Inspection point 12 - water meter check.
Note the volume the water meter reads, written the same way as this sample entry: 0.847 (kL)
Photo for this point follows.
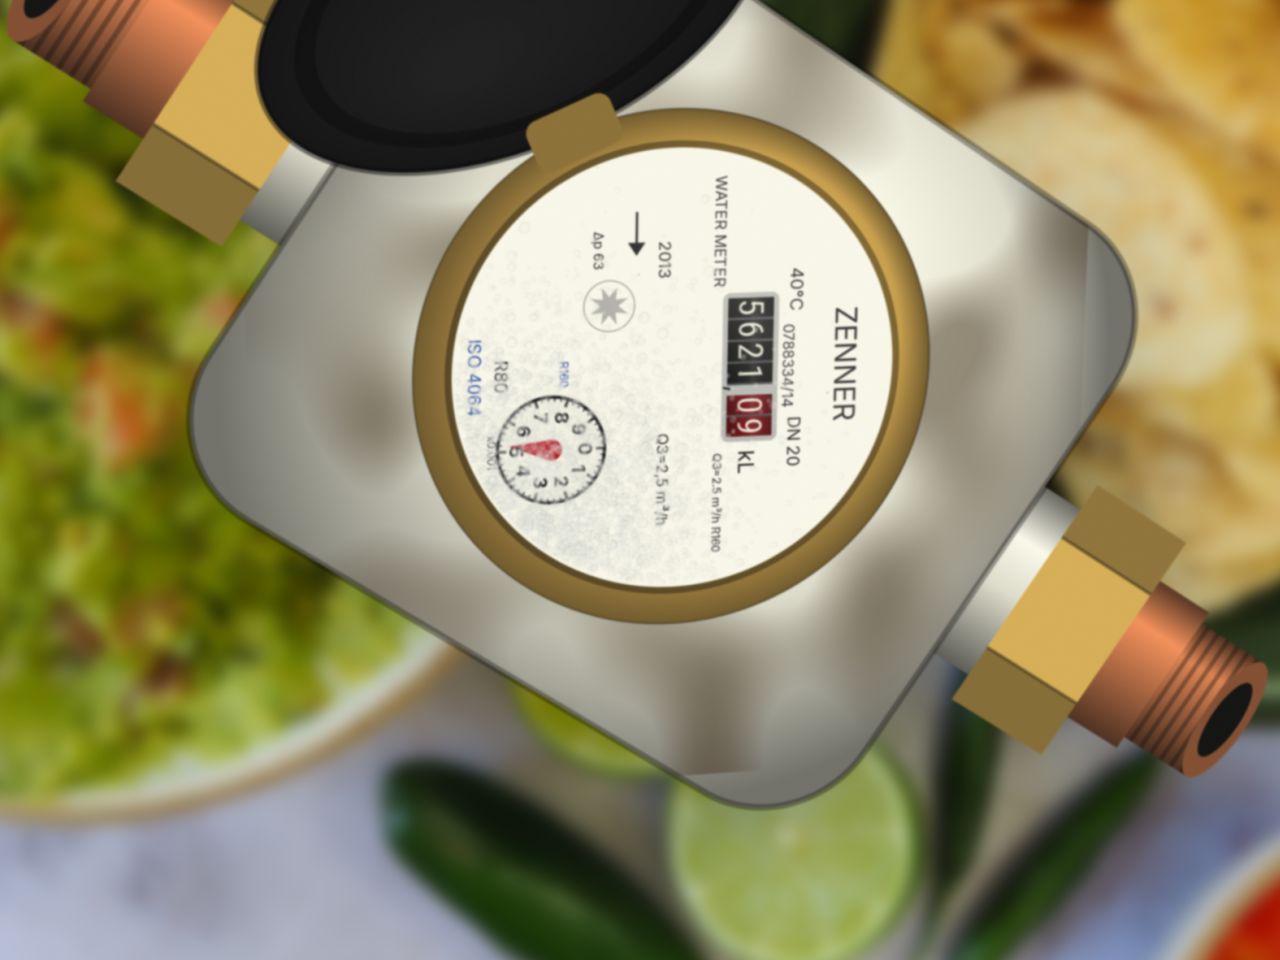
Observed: 5621.095 (kL)
